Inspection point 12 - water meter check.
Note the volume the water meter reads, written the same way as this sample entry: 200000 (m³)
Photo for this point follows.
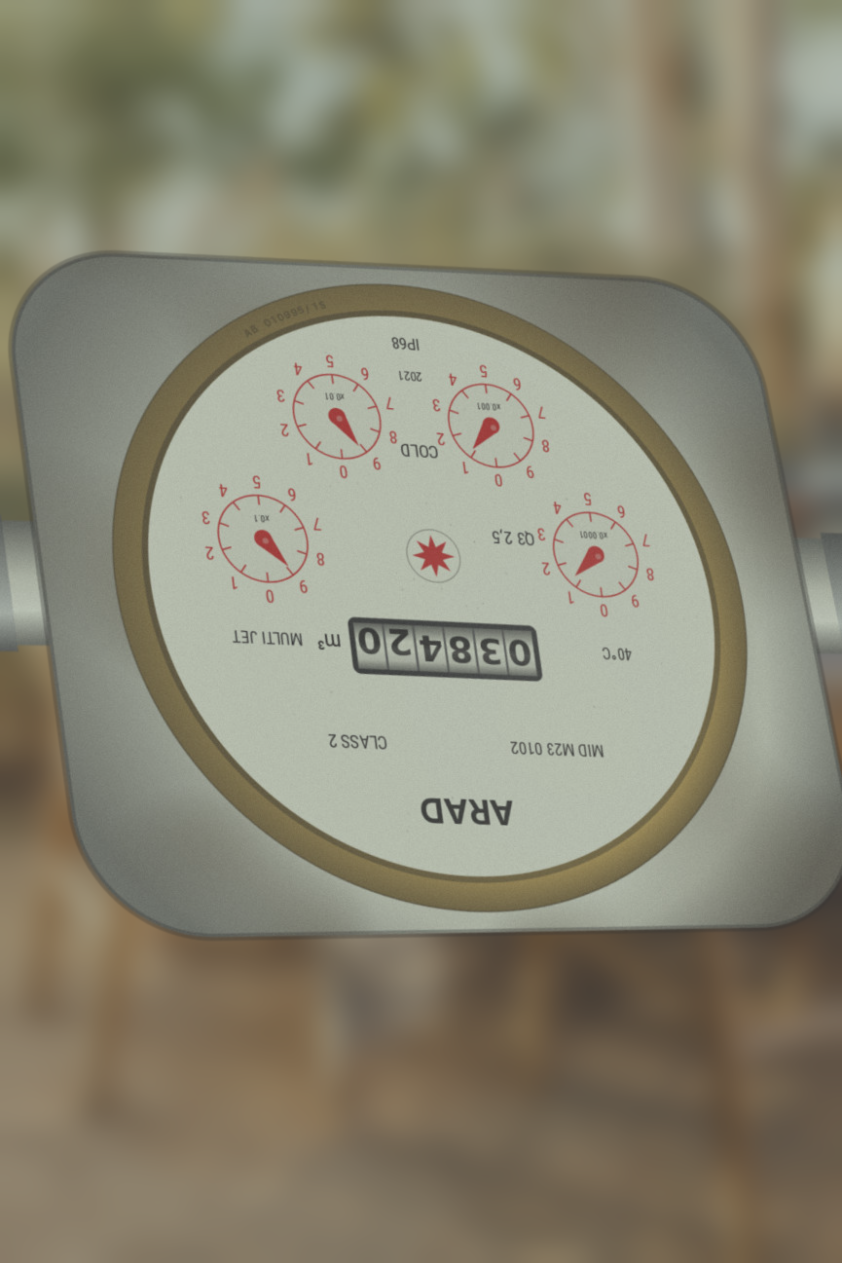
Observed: 38419.8911 (m³)
